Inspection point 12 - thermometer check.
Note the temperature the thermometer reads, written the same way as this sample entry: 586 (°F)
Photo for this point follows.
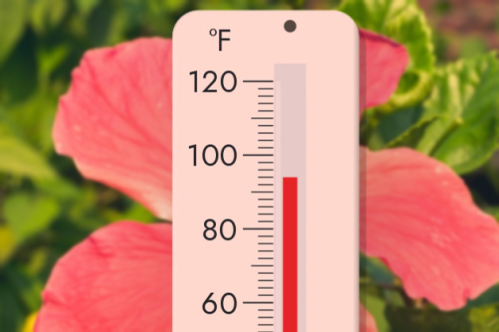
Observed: 94 (°F)
